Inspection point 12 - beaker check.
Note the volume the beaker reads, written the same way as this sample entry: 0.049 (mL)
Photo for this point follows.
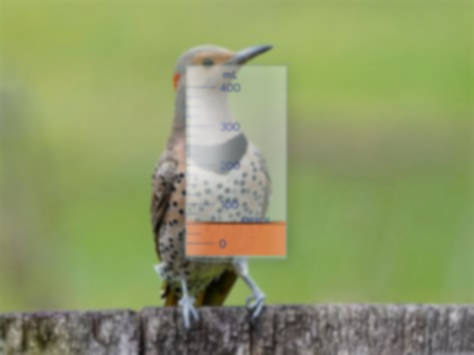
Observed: 50 (mL)
